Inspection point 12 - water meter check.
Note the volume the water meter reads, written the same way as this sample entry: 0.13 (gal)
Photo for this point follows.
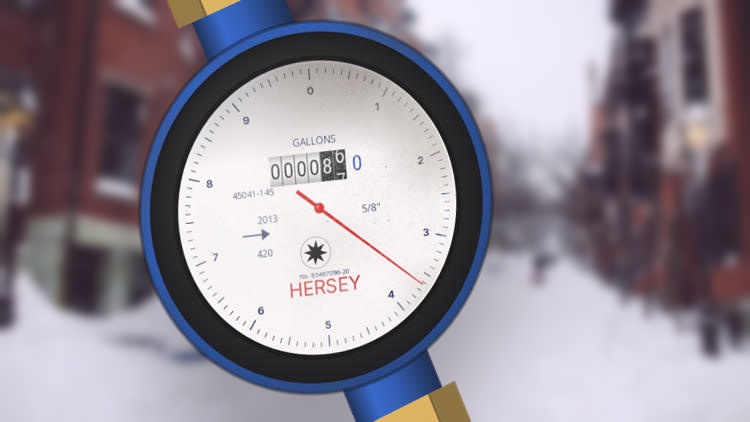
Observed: 863.6 (gal)
